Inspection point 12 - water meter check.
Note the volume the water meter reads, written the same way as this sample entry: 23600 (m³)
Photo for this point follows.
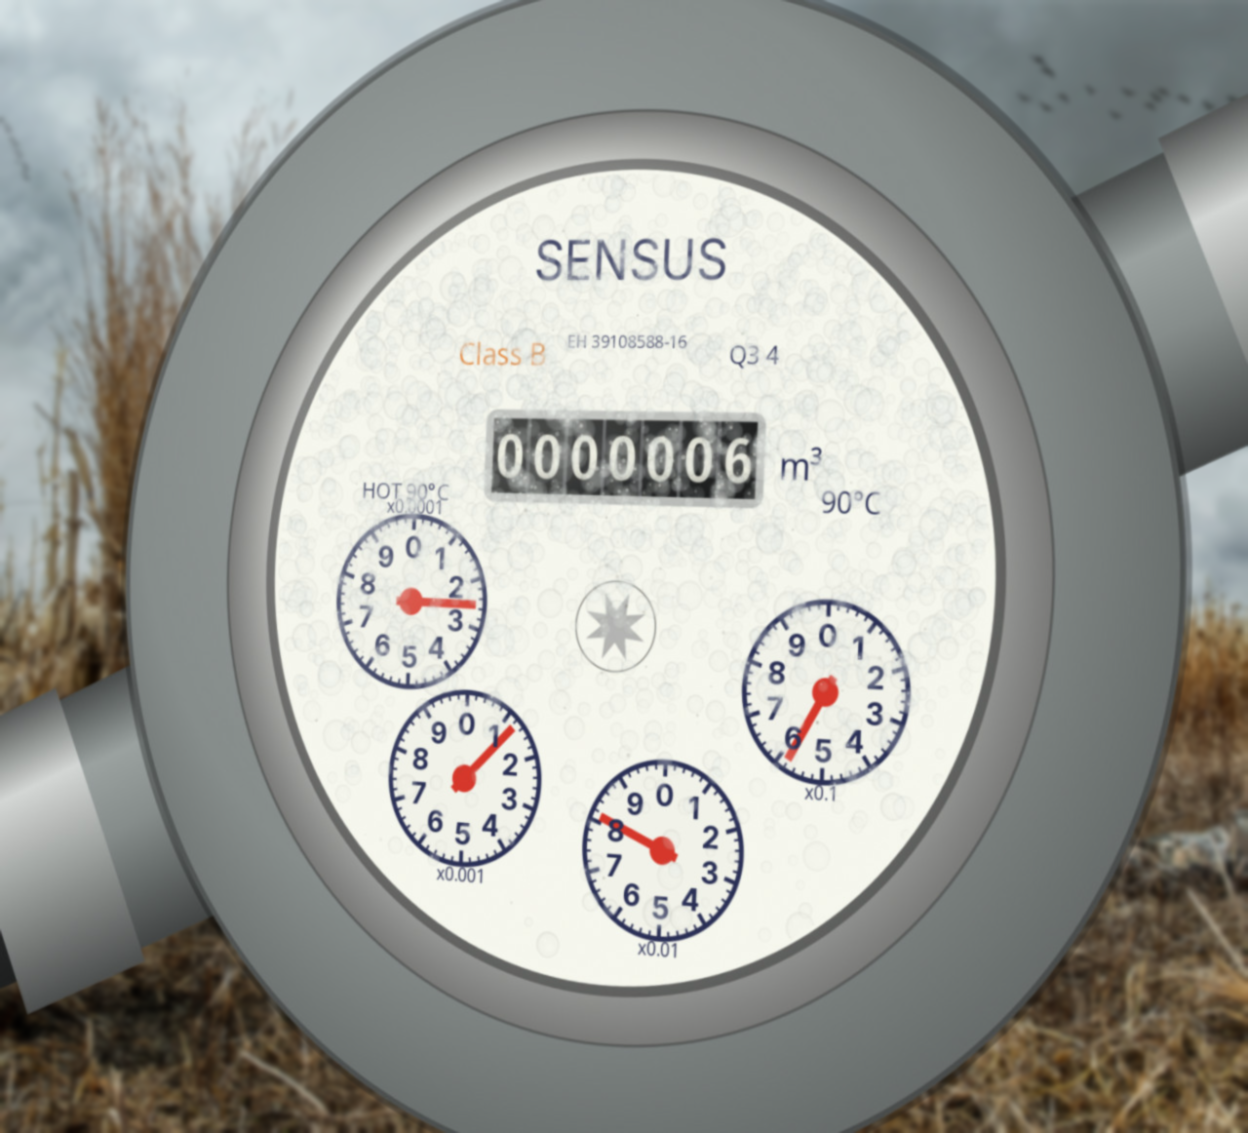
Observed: 6.5812 (m³)
